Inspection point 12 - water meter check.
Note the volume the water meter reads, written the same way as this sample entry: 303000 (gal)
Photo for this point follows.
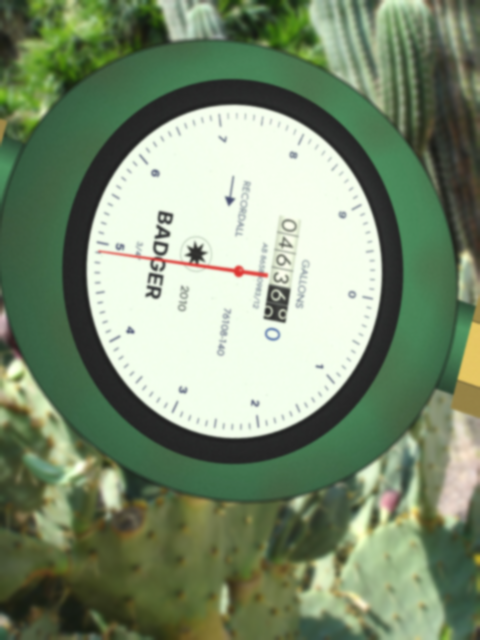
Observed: 463684.9 (gal)
